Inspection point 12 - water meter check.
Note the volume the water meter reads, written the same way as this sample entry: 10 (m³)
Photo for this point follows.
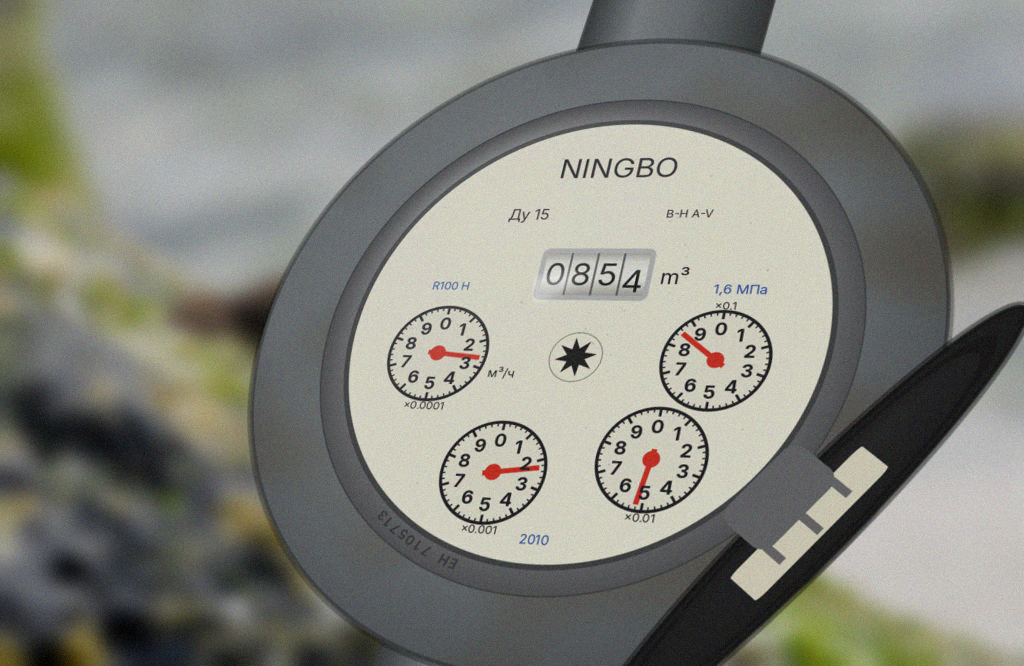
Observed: 853.8522 (m³)
